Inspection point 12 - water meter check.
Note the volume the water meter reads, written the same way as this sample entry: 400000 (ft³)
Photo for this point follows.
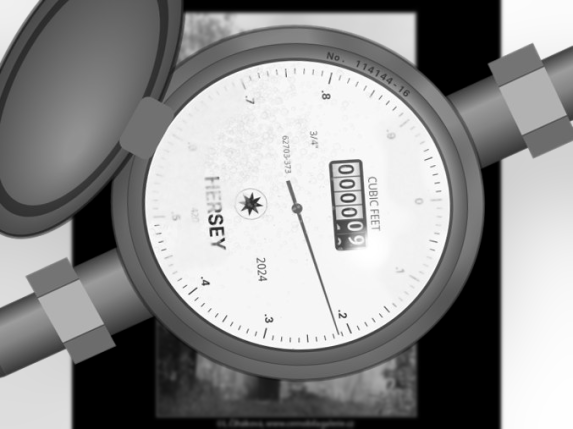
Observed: 9.21 (ft³)
